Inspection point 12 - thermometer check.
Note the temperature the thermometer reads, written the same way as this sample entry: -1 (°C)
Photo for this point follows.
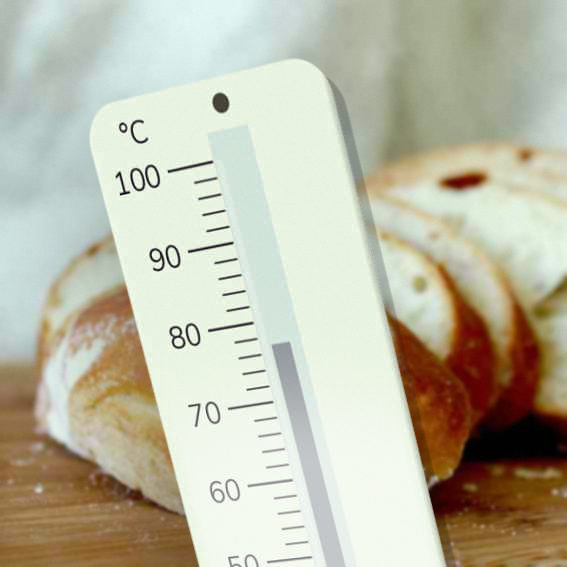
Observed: 77 (°C)
